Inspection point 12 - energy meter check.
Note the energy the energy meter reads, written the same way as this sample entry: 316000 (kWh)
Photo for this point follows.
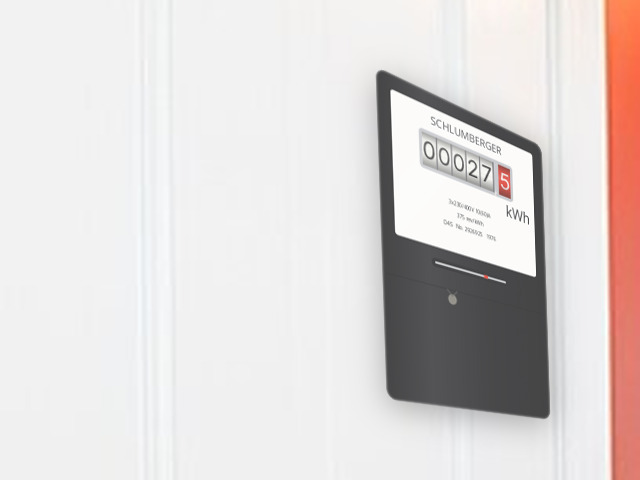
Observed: 27.5 (kWh)
